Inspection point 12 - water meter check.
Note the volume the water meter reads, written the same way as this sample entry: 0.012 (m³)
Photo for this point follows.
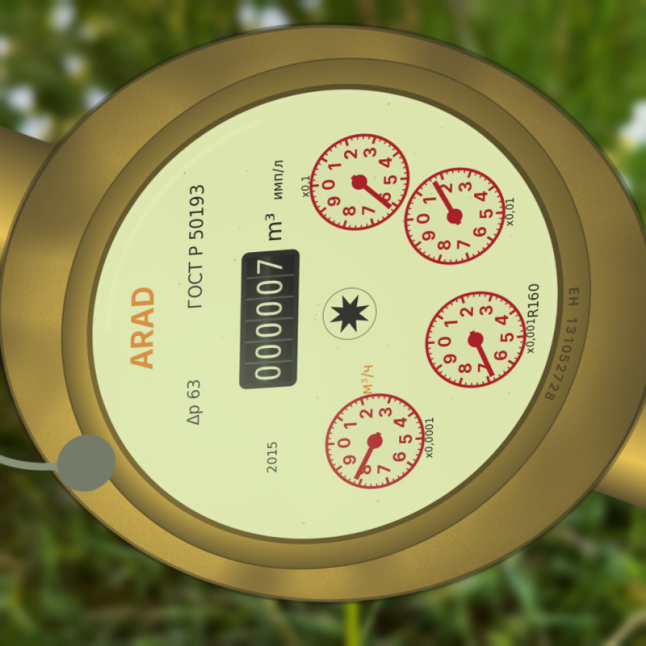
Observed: 7.6168 (m³)
